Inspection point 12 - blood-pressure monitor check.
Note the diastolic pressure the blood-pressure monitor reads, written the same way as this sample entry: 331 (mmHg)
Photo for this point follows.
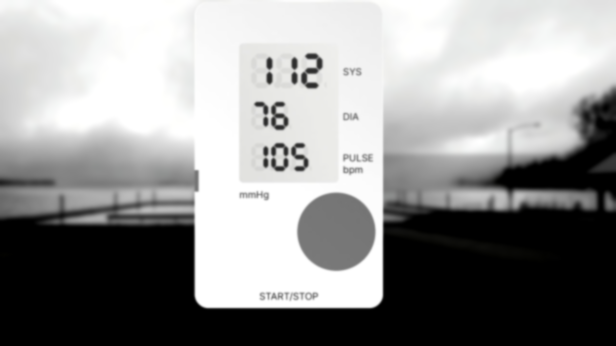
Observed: 76 (mmHg)
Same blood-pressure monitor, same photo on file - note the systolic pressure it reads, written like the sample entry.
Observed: 112 (mmHg)
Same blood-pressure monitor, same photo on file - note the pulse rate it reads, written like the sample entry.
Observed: 105 (bpm)
